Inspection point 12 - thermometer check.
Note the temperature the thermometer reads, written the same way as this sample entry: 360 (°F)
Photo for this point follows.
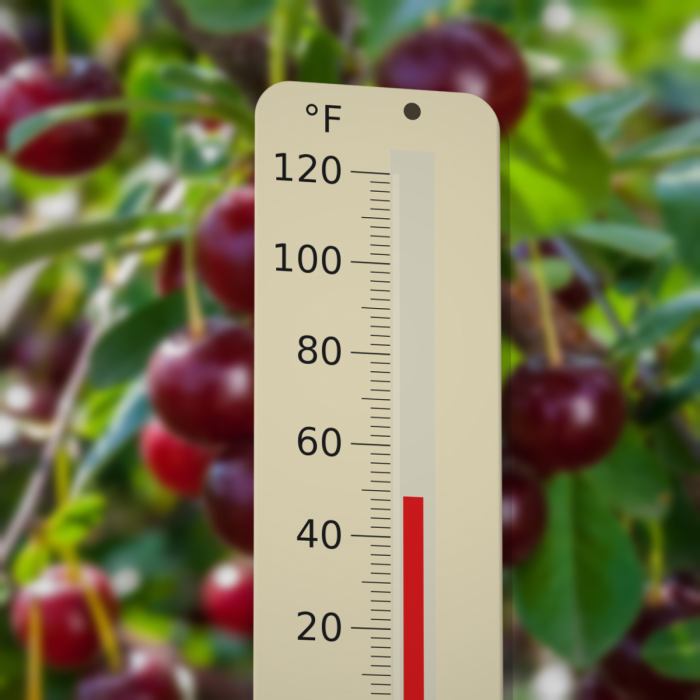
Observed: 49 (°F)
